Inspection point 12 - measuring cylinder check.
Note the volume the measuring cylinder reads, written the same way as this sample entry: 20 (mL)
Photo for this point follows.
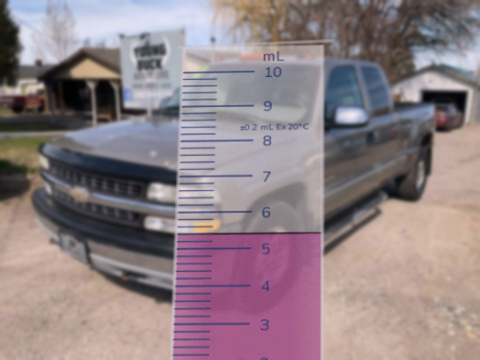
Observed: 5.4 (mL)
